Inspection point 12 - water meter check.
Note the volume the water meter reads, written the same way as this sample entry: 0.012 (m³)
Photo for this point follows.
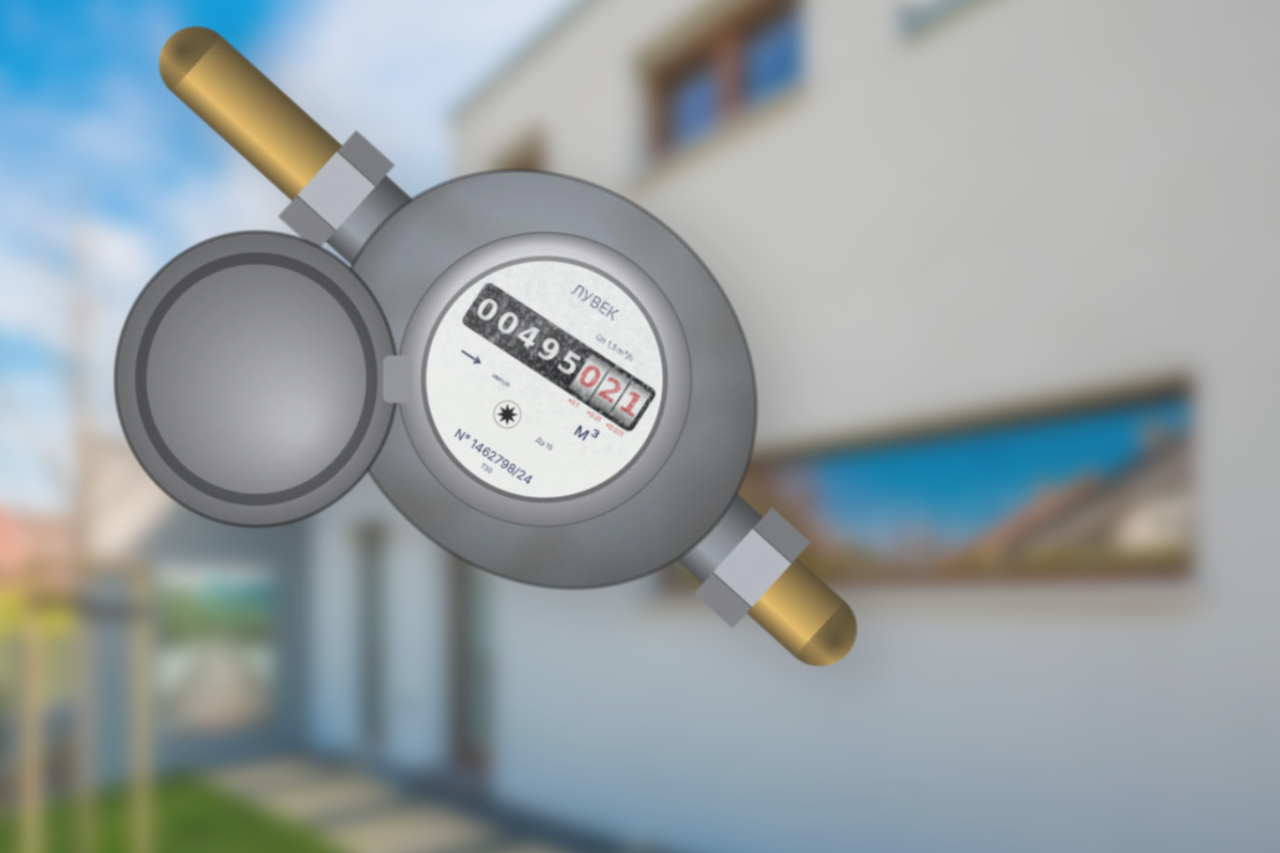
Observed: 495.021 (m³)
